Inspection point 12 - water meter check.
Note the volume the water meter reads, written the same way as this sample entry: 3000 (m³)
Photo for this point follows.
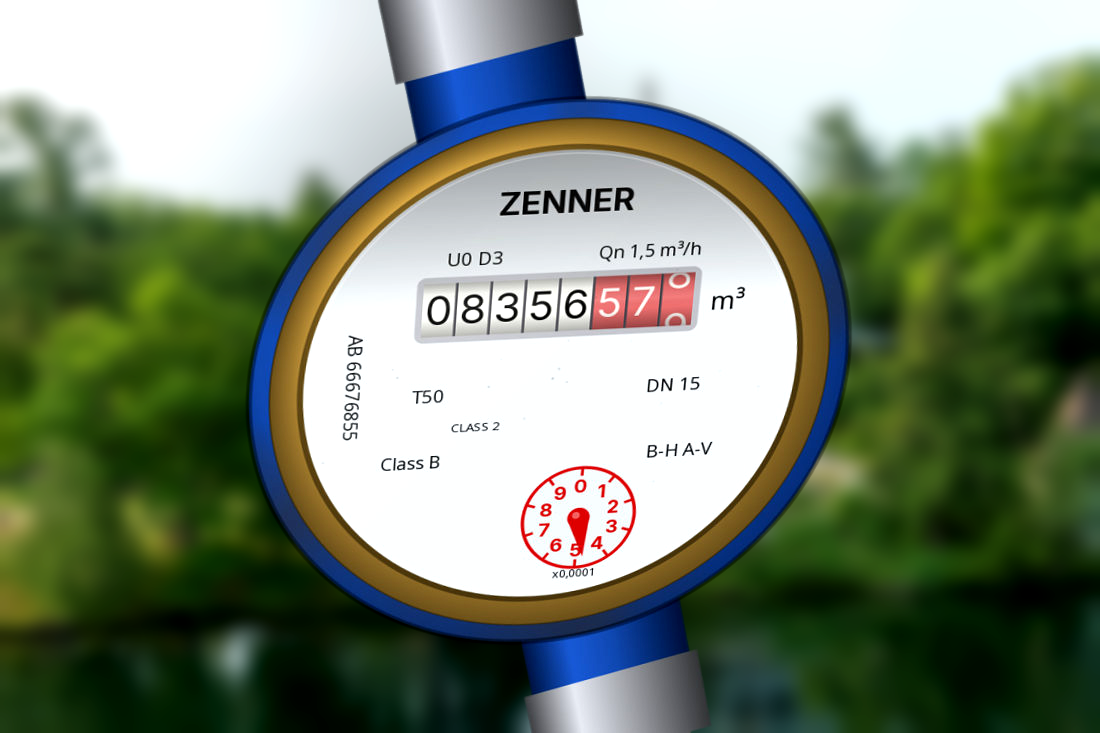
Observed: 8356.5784 (m³)
